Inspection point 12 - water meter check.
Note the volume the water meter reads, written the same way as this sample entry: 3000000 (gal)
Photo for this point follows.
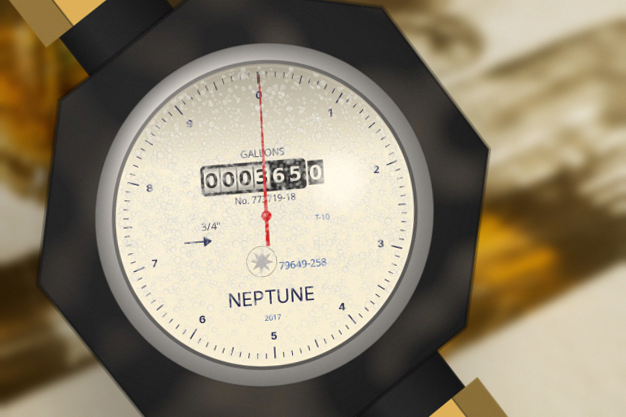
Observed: 3650.0 (gal)
